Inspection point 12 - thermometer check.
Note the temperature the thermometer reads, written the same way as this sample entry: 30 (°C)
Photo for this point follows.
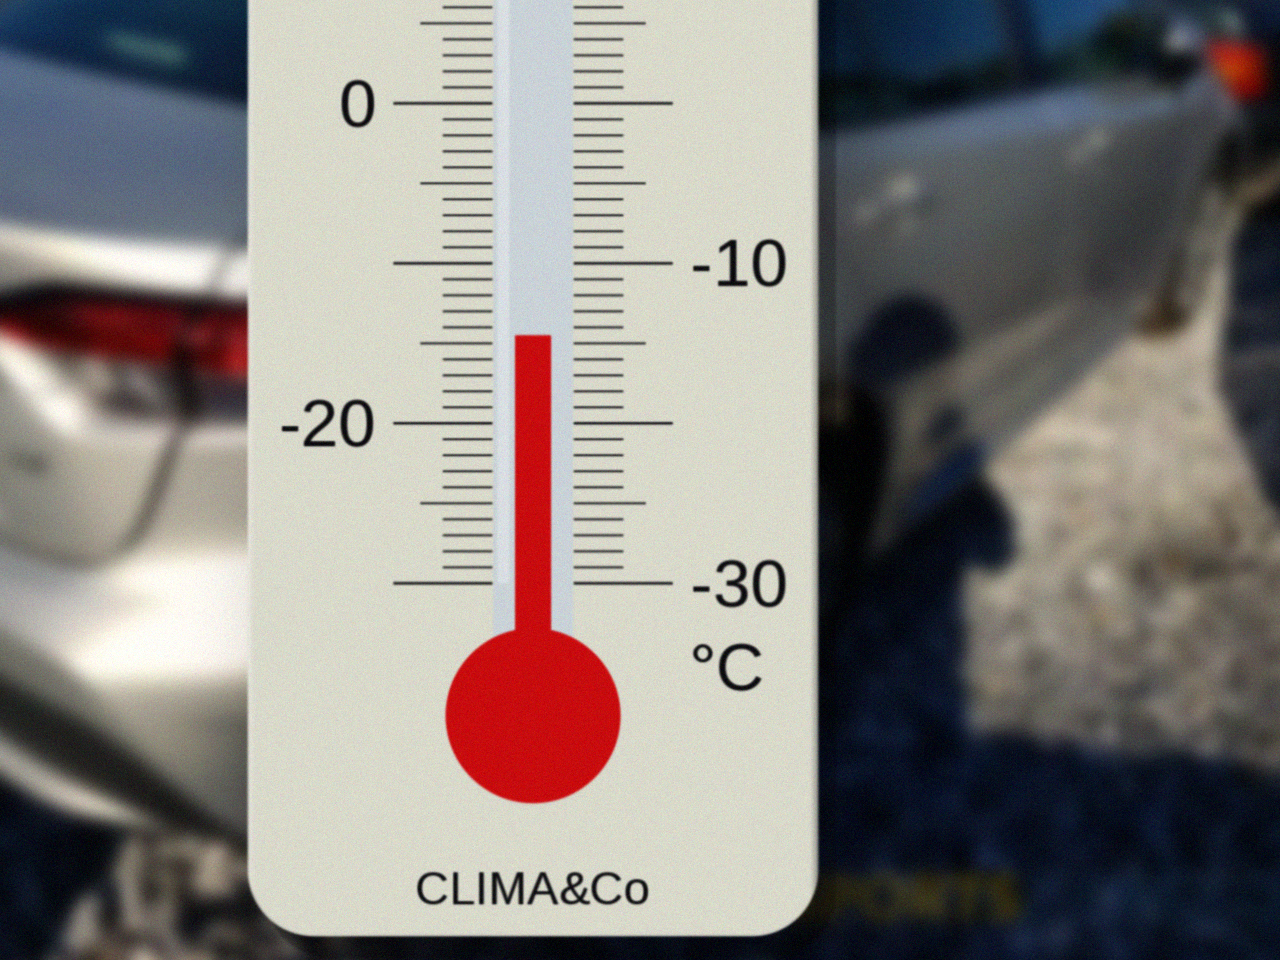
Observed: -14.5 (°C)
